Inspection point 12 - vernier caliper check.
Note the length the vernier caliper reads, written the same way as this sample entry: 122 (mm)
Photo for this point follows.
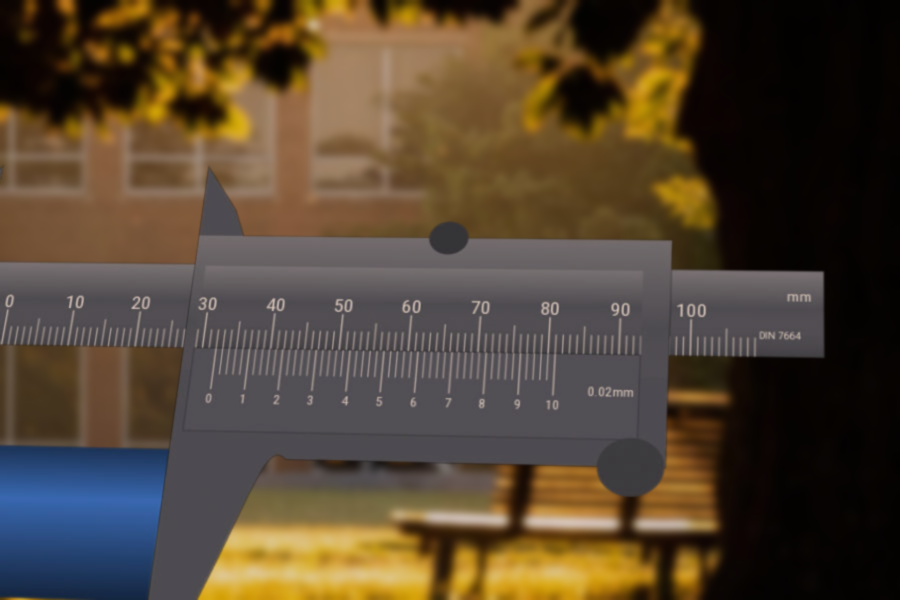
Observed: 32.0 (mm)
